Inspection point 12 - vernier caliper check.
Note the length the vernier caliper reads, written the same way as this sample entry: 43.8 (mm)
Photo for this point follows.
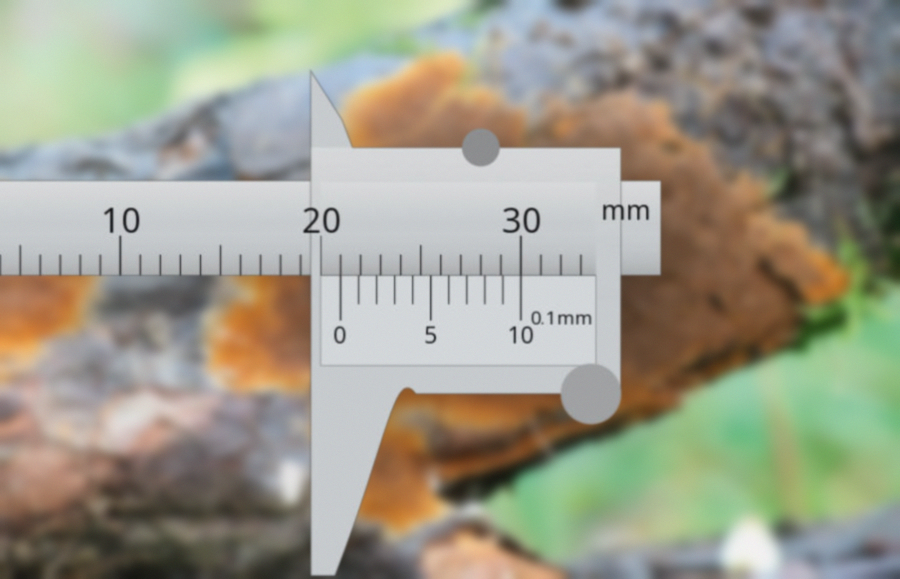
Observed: 21.0 (mm)
